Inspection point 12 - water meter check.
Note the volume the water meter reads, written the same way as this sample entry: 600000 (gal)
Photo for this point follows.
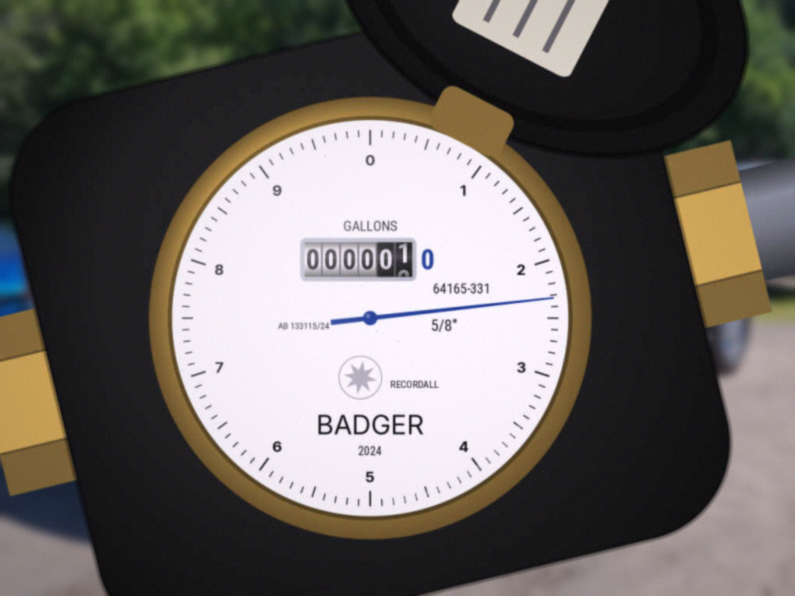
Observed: 12.3 (gal)
